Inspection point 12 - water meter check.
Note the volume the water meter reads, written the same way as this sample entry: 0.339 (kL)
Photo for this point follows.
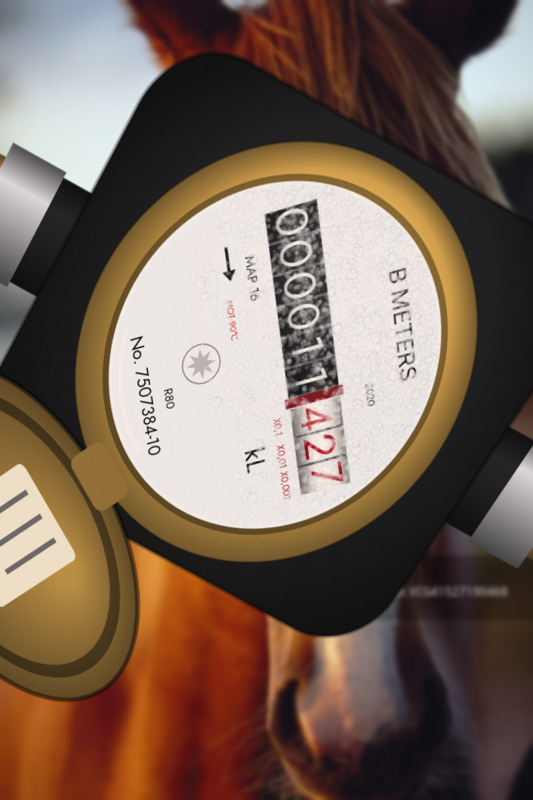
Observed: 11.427 (kL)
